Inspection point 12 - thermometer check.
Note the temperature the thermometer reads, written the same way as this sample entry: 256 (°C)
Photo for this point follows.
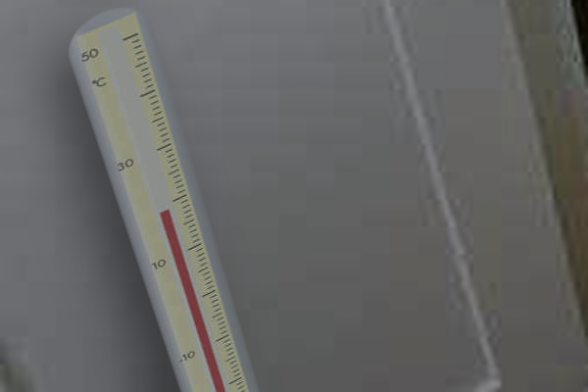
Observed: 19 (°C)
